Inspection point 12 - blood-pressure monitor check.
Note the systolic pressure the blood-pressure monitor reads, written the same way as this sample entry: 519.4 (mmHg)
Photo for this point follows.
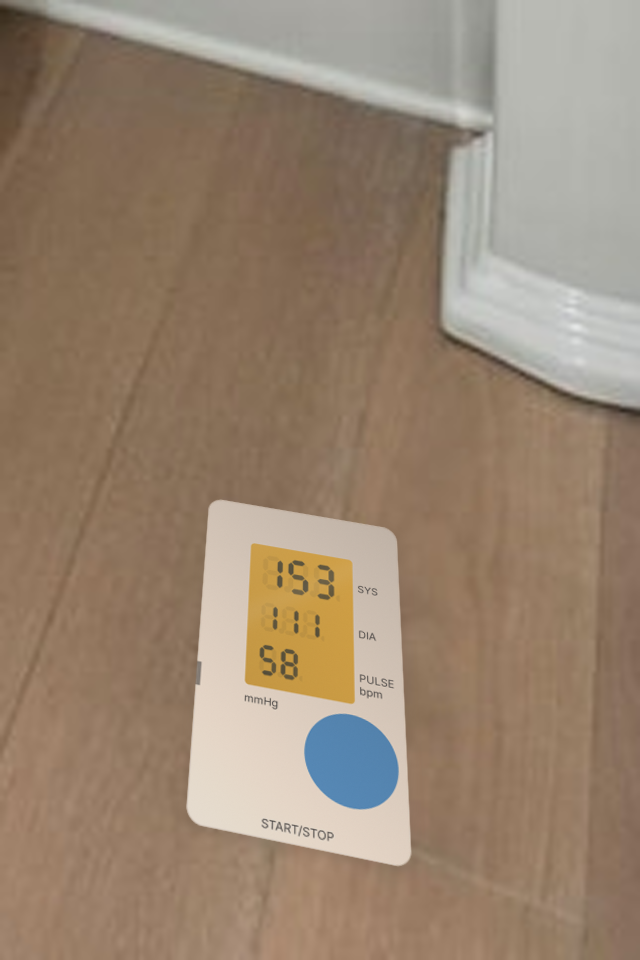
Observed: 153 (mmHg)
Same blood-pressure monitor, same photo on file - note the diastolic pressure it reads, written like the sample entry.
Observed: 111 (mmHg)
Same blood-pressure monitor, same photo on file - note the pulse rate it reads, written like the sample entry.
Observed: 58 (bpm)
